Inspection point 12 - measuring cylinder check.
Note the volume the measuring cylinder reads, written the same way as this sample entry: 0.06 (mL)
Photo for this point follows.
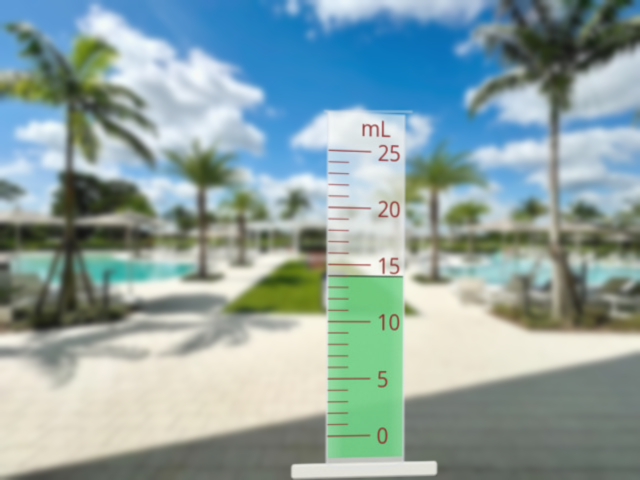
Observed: 14 (mL)
